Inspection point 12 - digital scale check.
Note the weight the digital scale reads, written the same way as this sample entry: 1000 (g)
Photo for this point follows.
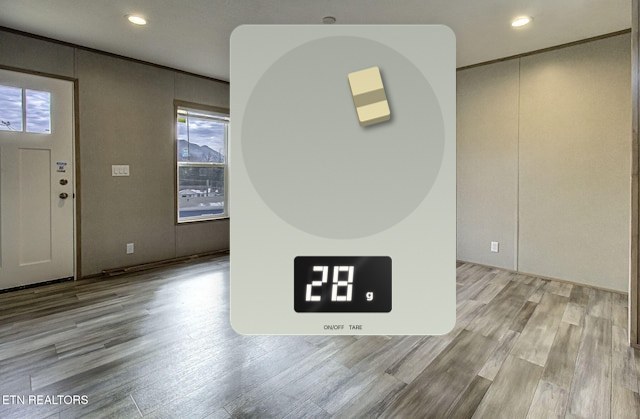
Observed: 28 (g)
